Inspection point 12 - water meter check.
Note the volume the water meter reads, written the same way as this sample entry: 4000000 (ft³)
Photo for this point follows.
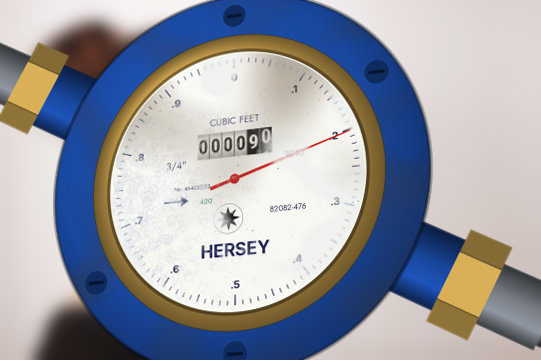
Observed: 90.20 (ft³)
